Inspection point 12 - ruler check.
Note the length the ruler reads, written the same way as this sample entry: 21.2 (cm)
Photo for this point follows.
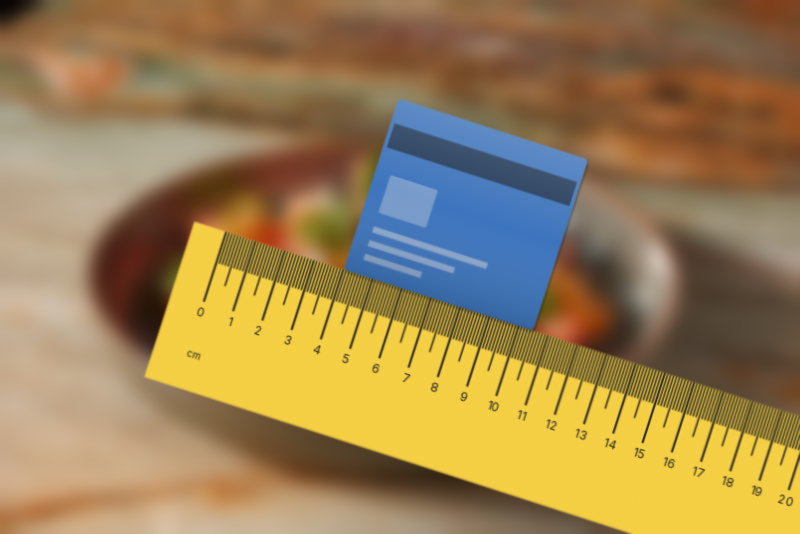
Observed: 6.5 (cm)
